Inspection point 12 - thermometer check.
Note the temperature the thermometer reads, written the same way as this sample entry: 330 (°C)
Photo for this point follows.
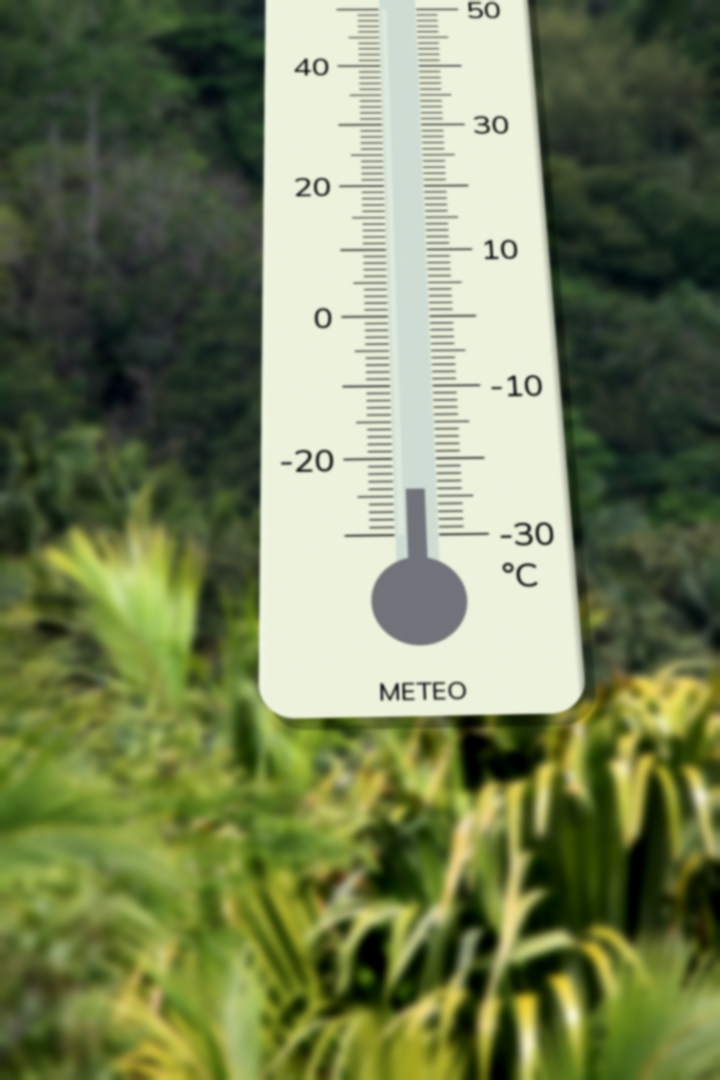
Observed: -24 (°C)
